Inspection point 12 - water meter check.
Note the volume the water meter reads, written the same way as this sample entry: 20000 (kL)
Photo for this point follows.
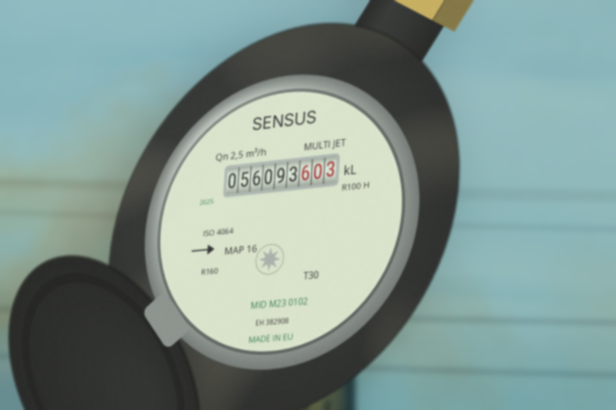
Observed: 56093.603 (kL)
